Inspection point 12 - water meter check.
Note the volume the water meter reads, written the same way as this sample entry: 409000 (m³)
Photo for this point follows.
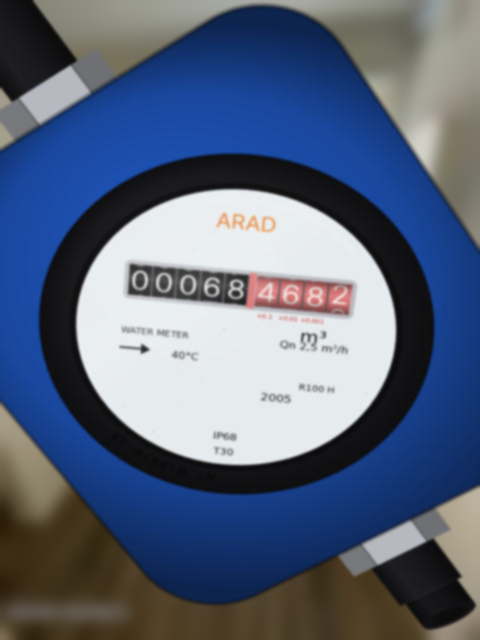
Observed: 68.4682 (m³)
